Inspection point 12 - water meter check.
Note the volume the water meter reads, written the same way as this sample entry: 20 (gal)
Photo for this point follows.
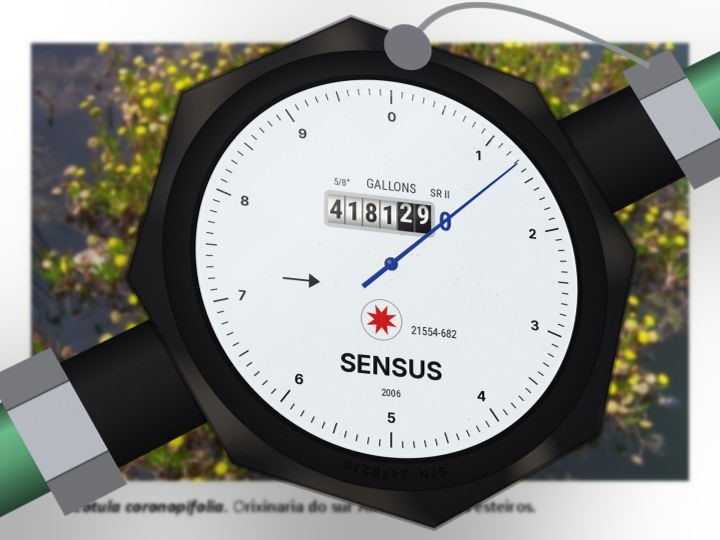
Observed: 4181291.3 (gal)
